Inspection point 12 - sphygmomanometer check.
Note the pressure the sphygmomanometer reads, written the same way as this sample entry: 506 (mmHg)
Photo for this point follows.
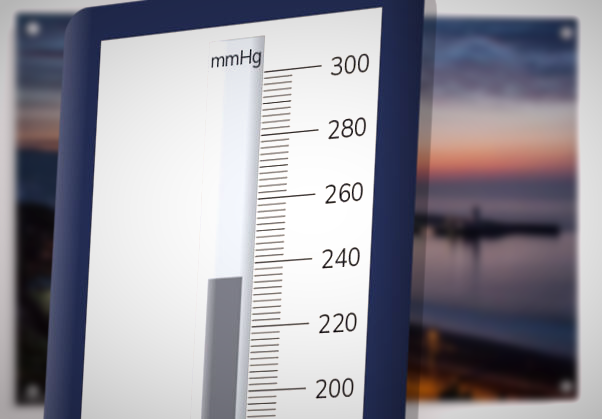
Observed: 236 (mmHg)
